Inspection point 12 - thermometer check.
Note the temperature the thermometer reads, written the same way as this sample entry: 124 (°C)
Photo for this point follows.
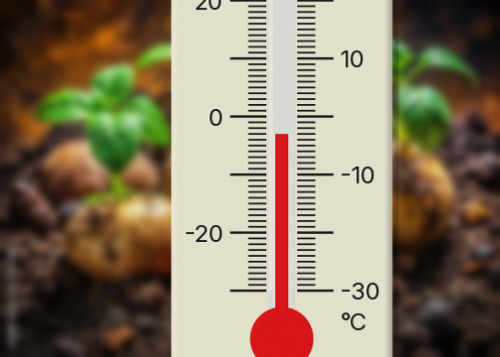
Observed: -3 (°C)
